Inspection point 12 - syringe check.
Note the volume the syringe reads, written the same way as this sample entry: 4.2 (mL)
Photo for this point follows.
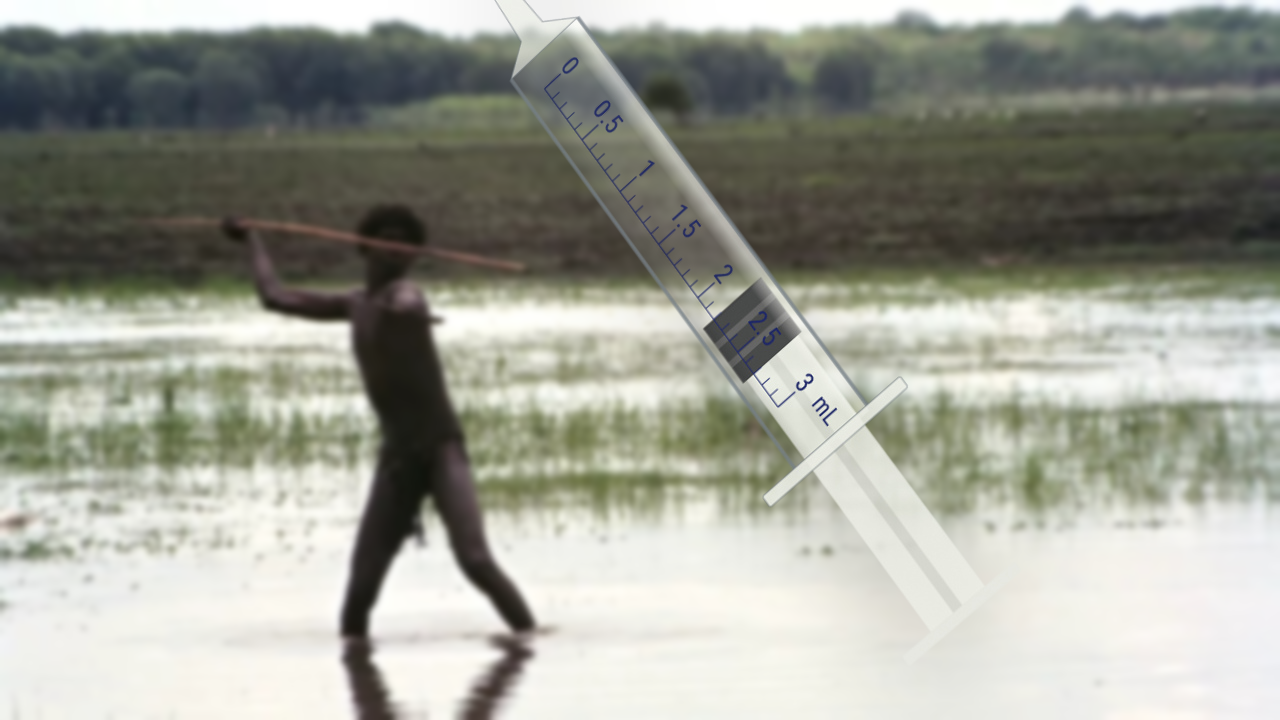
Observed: 2.2 (mL)
